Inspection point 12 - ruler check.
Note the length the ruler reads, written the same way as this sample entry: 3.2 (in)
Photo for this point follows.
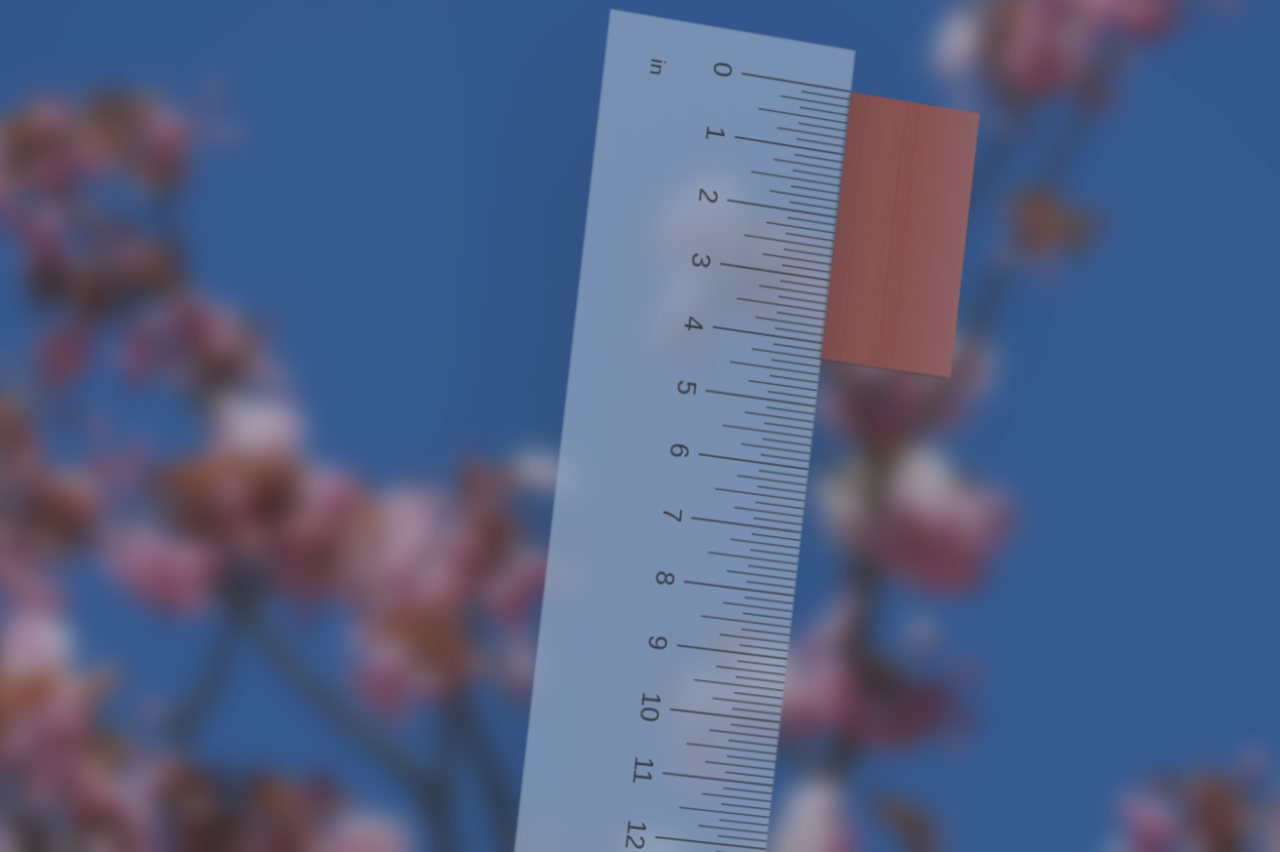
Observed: 4.25 (in)
